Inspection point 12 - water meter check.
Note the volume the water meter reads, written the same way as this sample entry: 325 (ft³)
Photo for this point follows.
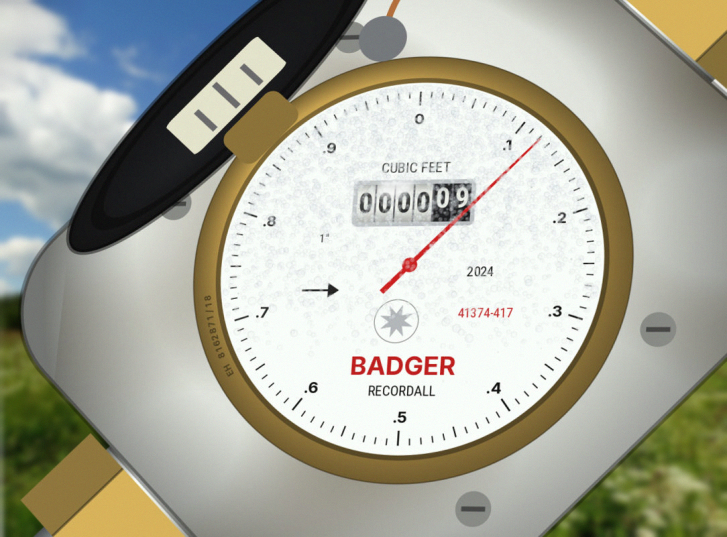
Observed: 9.12 (ft³)
